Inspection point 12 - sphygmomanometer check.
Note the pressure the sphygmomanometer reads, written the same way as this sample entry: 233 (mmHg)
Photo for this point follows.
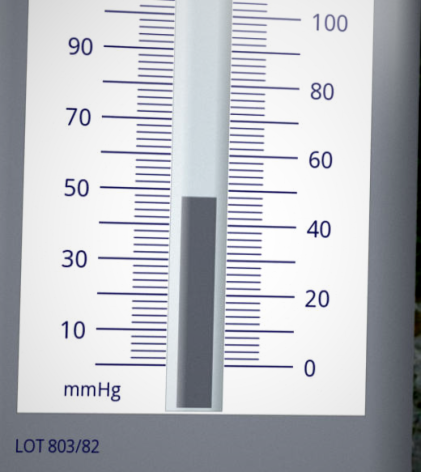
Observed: 48 (mmHg)
